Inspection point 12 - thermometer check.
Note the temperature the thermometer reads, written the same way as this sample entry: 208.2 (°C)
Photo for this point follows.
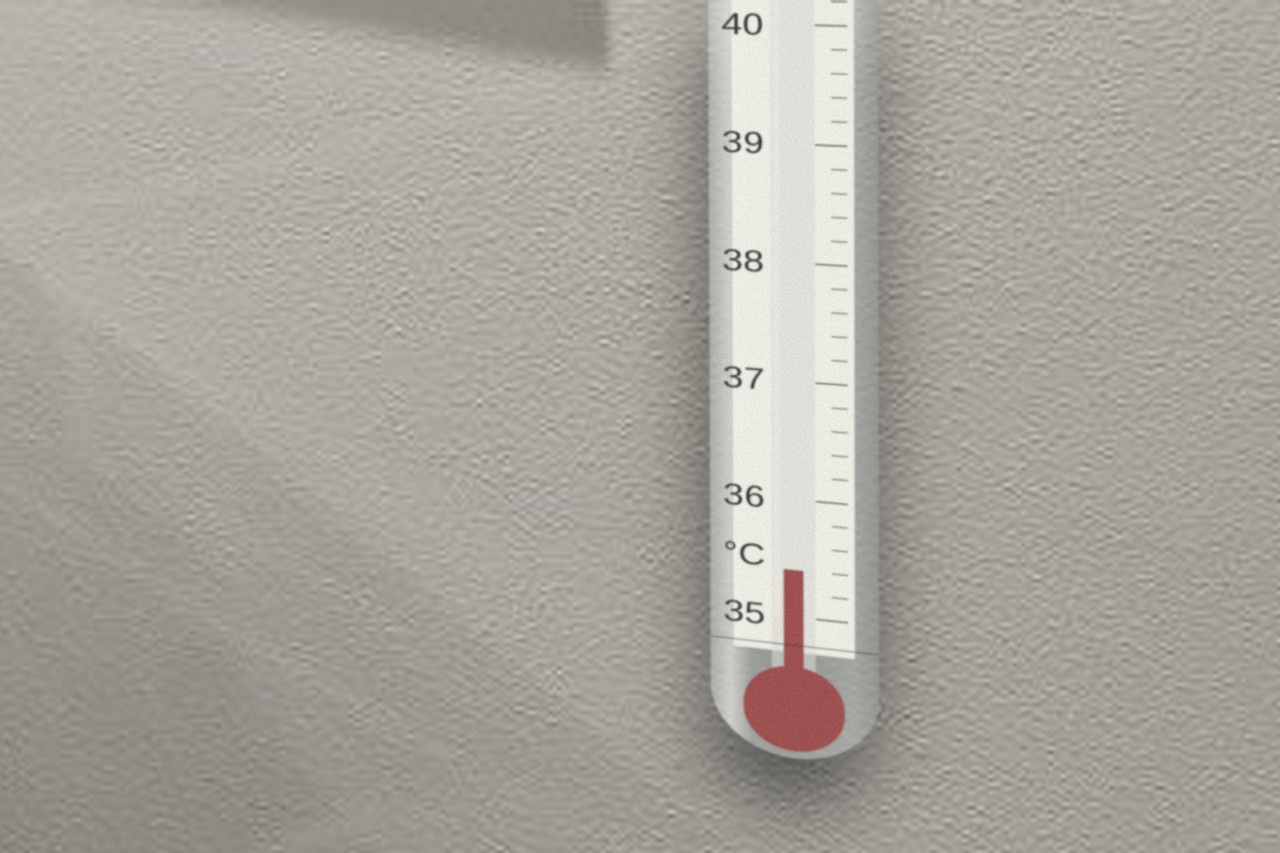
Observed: 35.4 (°C)
